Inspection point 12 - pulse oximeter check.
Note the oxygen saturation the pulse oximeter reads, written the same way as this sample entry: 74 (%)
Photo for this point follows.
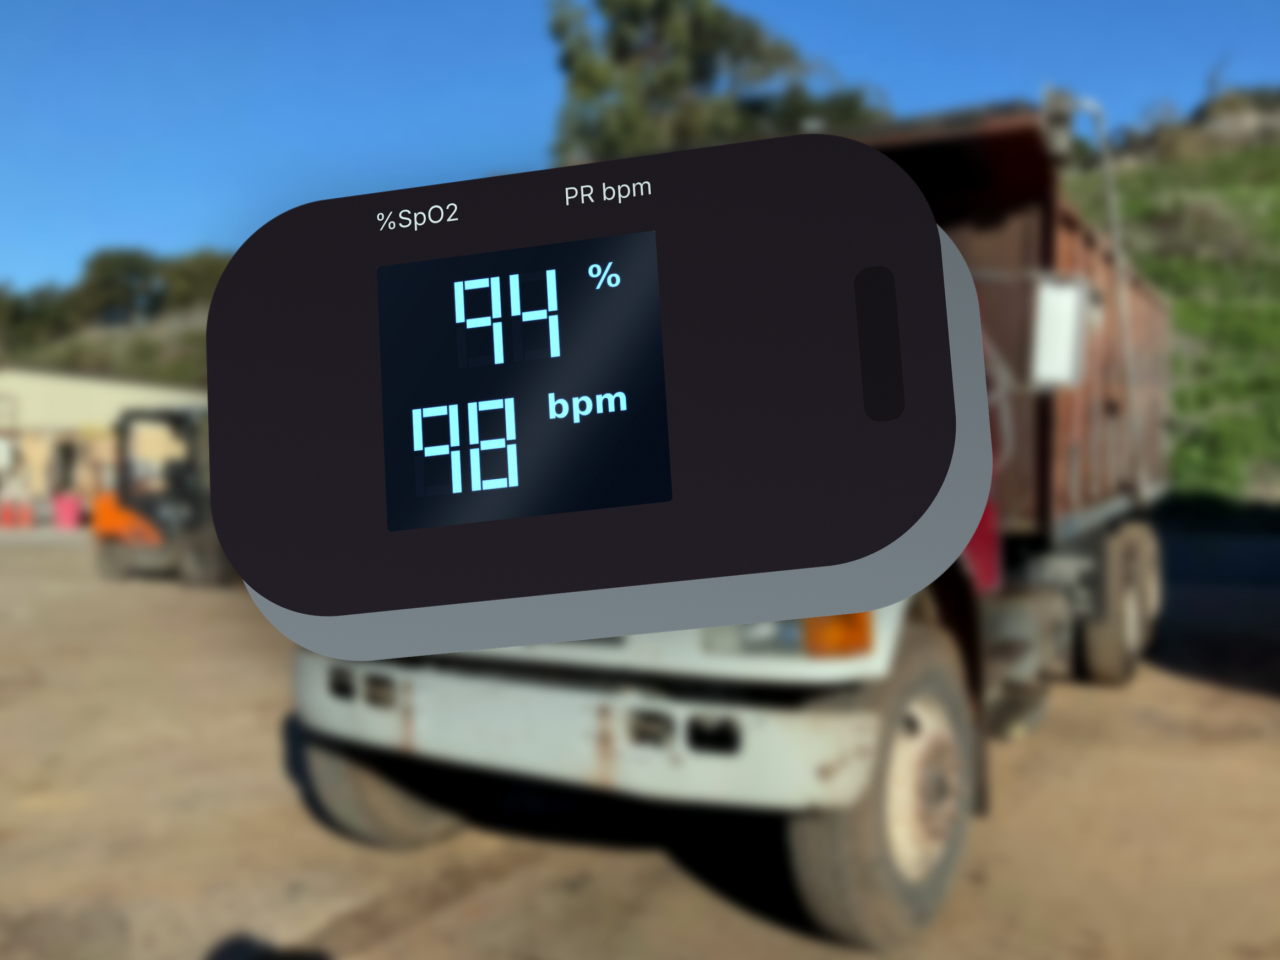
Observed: 94 (%)
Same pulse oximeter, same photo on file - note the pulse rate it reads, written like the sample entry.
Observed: 98 (bpm)
